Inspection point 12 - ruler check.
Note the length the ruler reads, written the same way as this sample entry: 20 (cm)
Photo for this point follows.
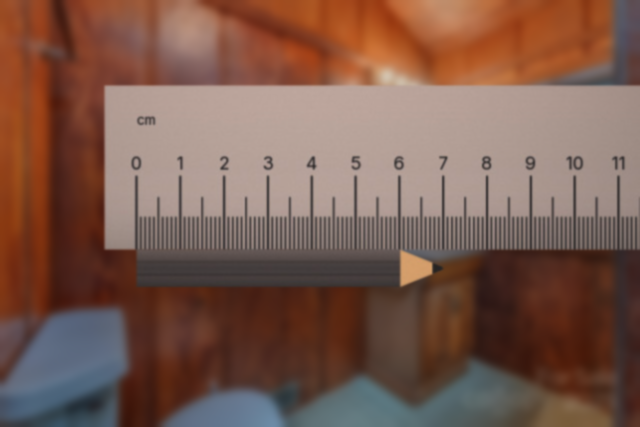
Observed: 7 (cm)
